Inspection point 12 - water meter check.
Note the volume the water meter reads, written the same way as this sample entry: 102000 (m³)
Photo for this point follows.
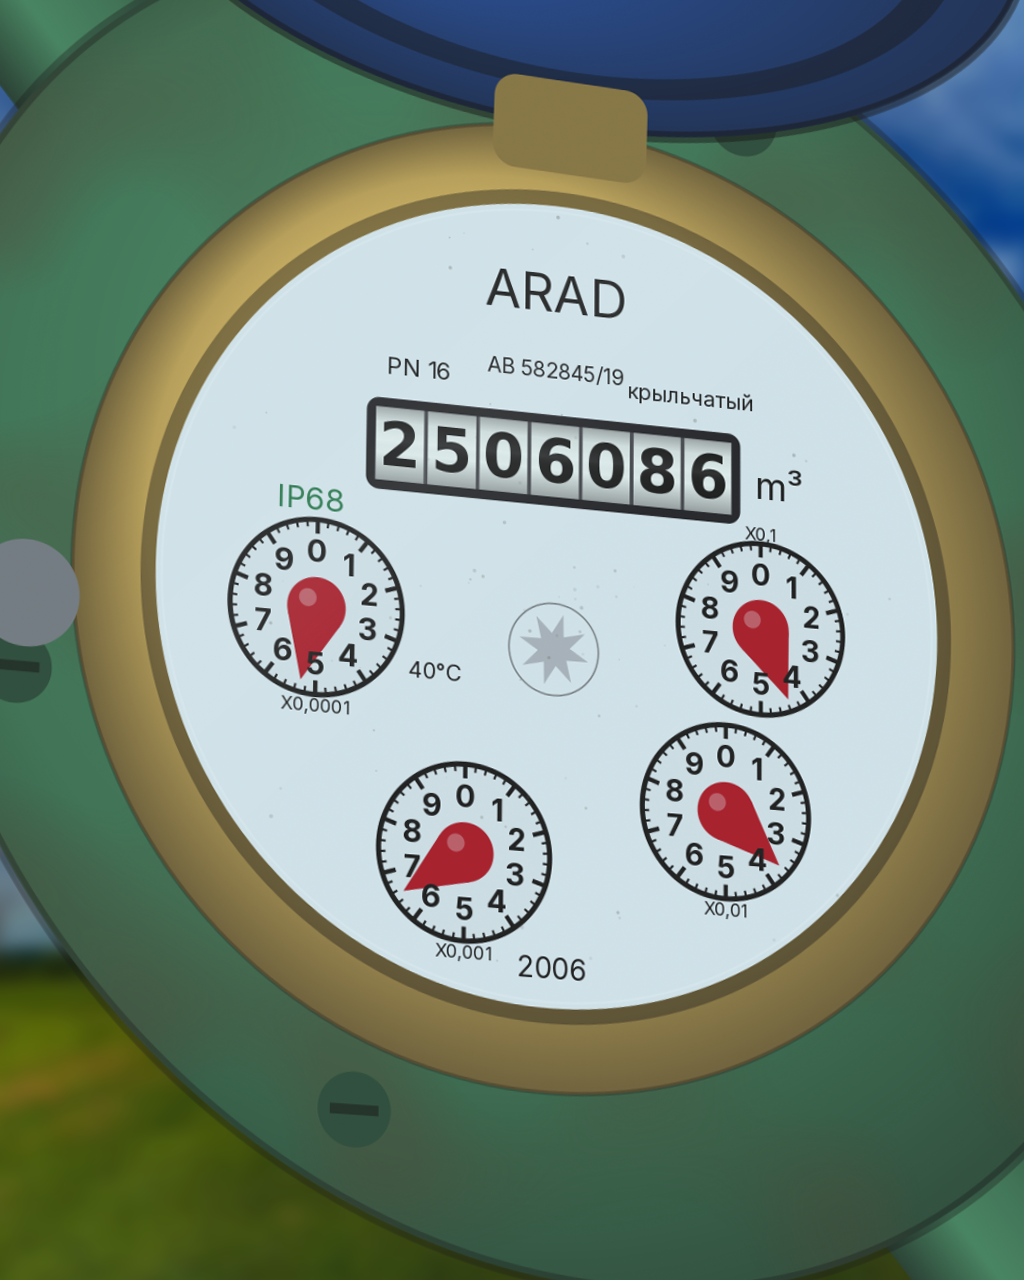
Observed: 2506086.4365 (m³)
